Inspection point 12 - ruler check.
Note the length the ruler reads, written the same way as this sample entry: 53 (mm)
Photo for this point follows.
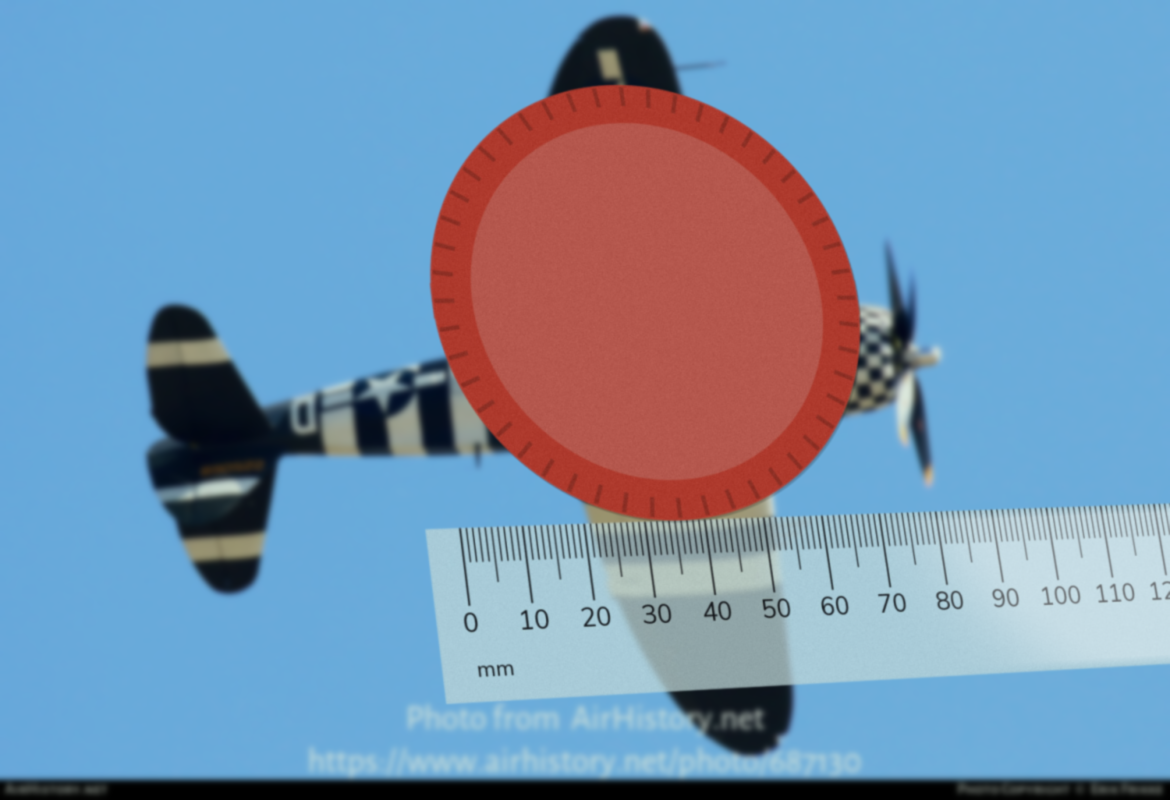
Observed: 72 (mm)
